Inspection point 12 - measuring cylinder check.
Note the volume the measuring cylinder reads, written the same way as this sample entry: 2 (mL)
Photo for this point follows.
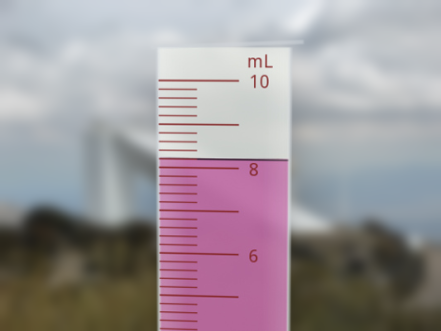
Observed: 8.2 (mL)
